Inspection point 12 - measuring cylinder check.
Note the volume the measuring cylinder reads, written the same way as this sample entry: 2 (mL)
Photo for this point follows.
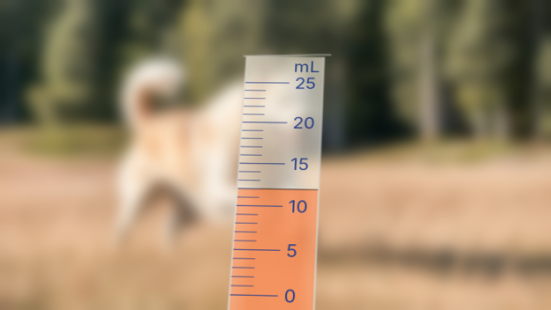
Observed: 12 (mL)
